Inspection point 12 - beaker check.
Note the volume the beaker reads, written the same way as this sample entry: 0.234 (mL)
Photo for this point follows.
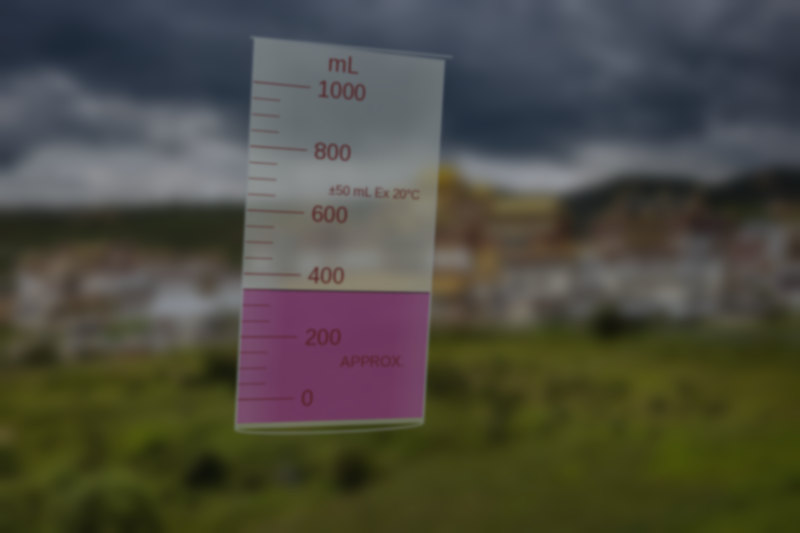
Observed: 350 (mL)
